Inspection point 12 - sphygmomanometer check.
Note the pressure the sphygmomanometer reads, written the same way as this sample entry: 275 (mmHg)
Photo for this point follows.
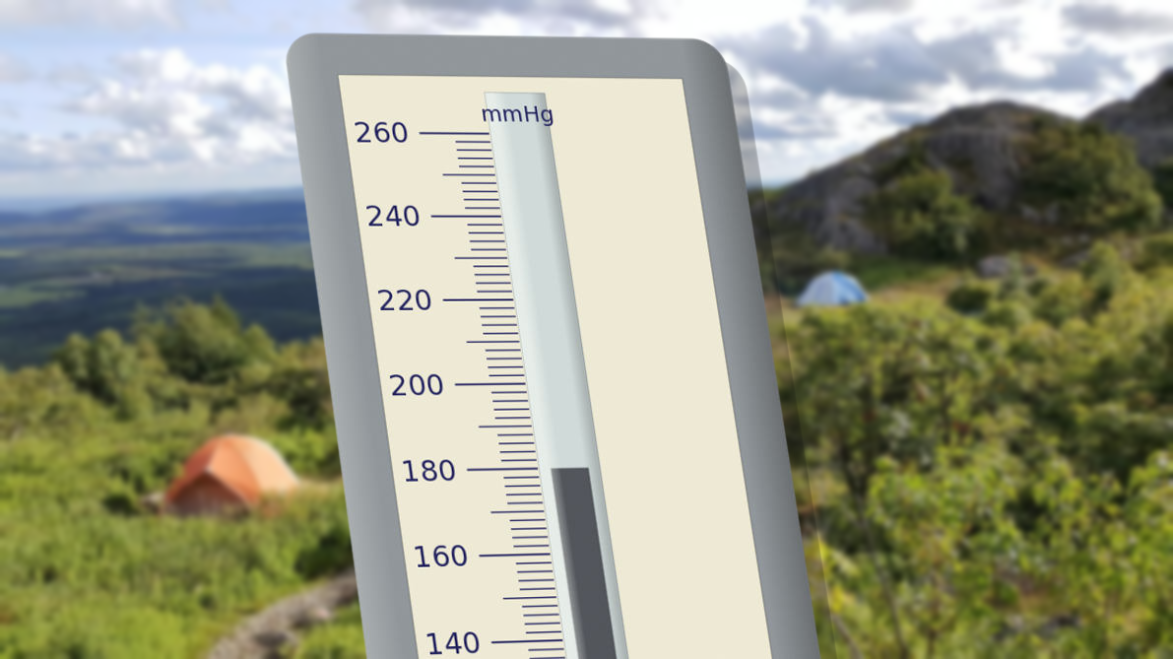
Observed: 180 (mmHg)
